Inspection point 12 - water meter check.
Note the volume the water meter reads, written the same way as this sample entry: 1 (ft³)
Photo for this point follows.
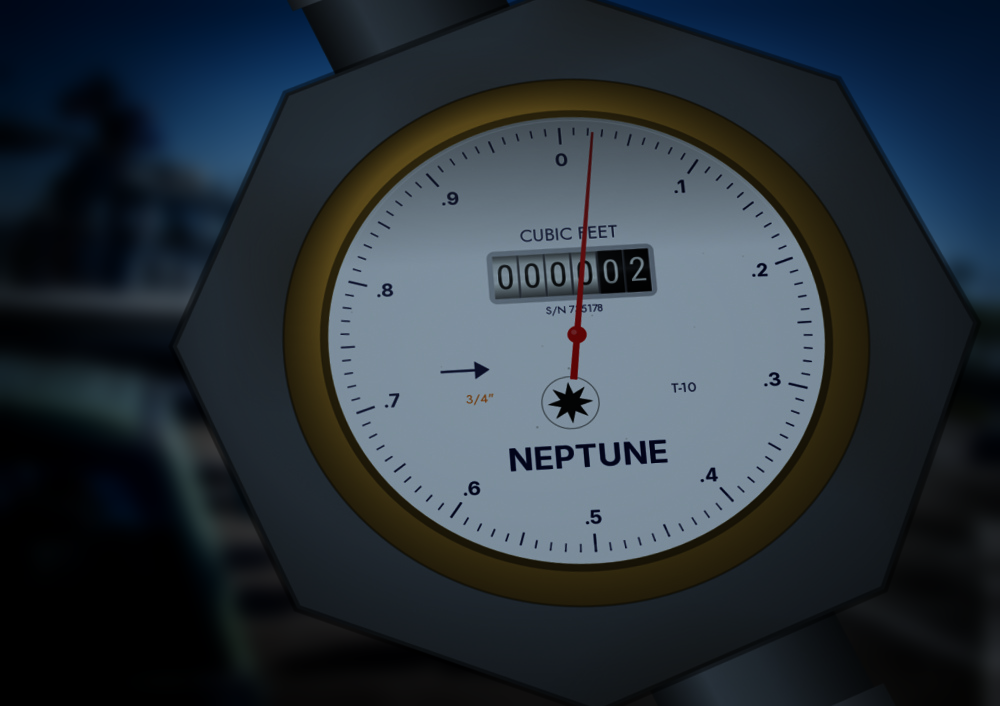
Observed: 2.02 (ft³)
